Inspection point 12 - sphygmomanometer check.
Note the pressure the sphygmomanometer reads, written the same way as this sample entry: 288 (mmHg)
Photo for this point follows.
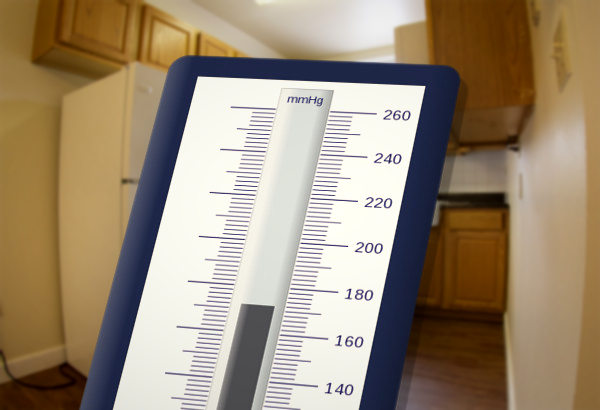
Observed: 172 (mmHg)
